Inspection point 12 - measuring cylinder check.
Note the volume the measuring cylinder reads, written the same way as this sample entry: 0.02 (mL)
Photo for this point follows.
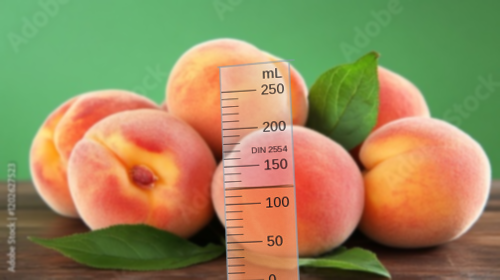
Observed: 120 (mL)
